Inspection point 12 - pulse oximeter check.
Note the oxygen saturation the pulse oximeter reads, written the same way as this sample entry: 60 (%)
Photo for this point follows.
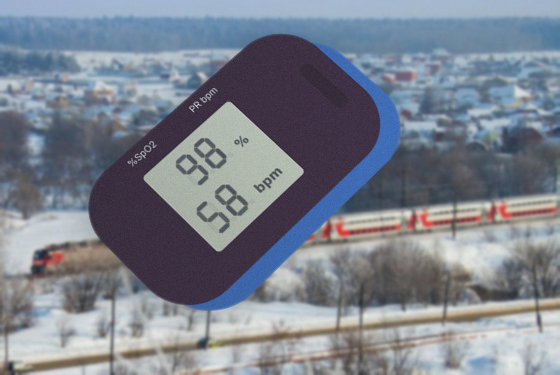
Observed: 98 (%)
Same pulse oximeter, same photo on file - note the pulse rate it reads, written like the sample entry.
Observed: 58 (bpm)
